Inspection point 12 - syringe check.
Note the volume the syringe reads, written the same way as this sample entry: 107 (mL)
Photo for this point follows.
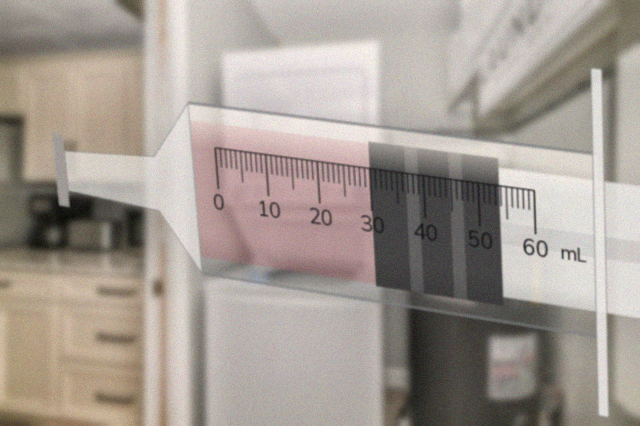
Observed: 30 (mL)
